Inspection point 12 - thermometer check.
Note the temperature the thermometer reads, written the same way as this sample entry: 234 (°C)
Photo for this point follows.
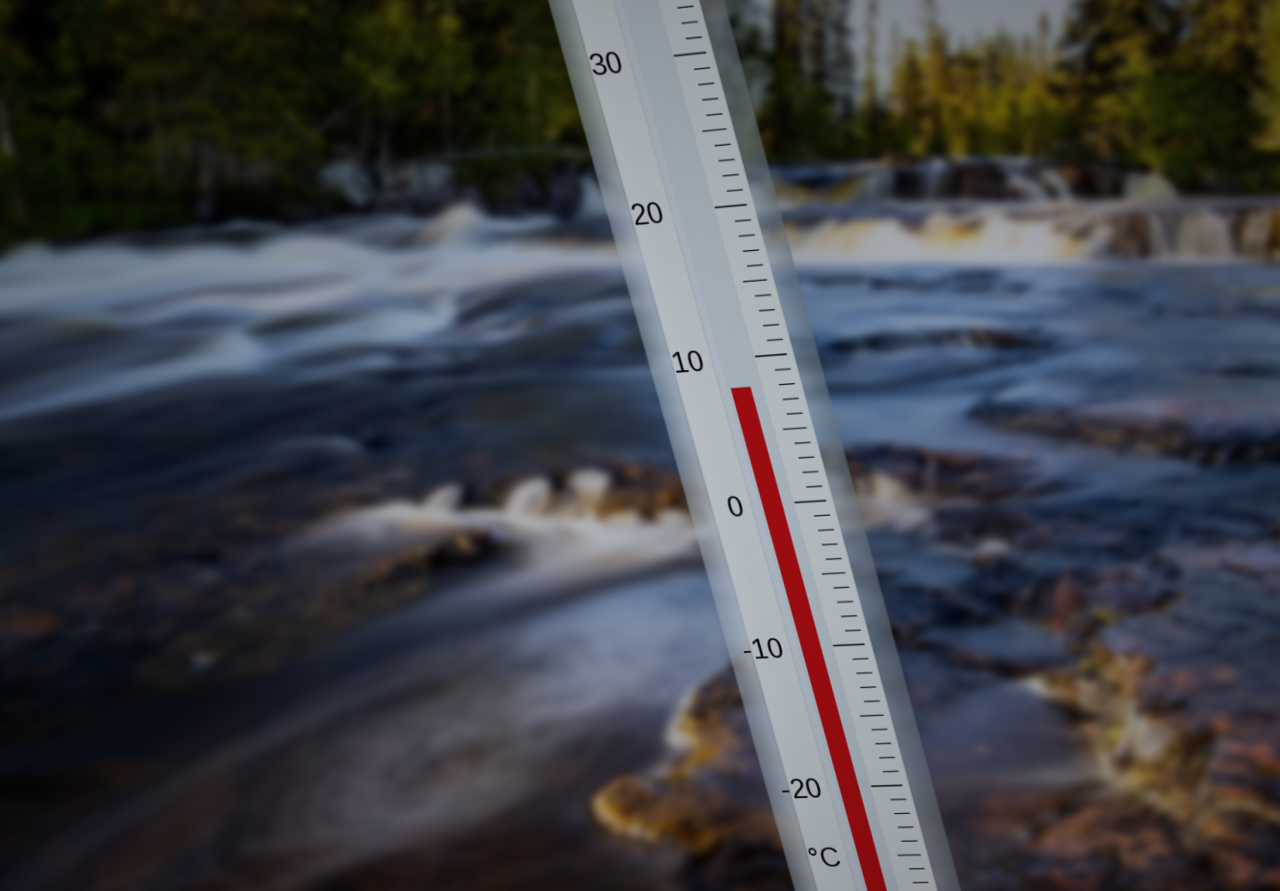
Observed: 8 (°C)
